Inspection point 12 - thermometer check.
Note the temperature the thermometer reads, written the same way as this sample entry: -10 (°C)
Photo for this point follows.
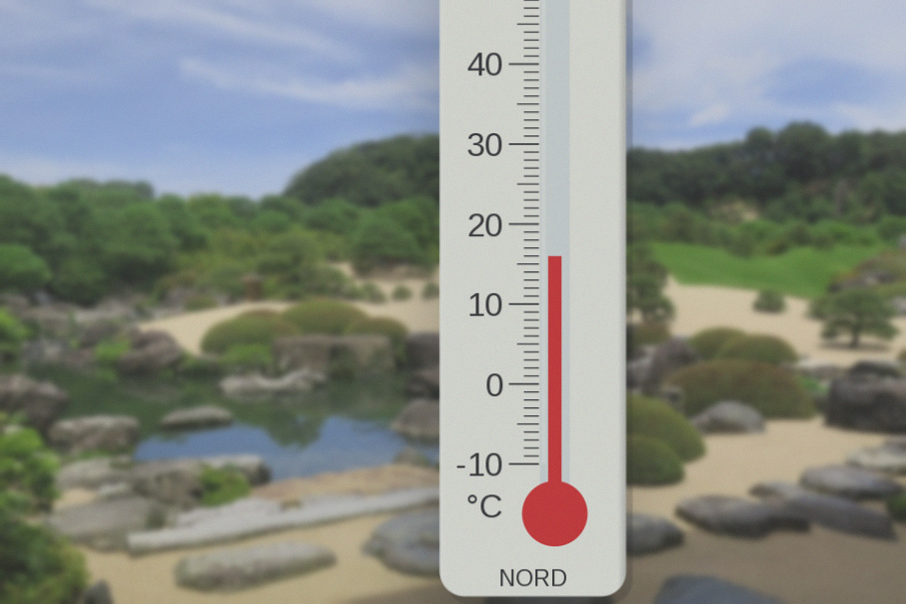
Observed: 16 (°C)
